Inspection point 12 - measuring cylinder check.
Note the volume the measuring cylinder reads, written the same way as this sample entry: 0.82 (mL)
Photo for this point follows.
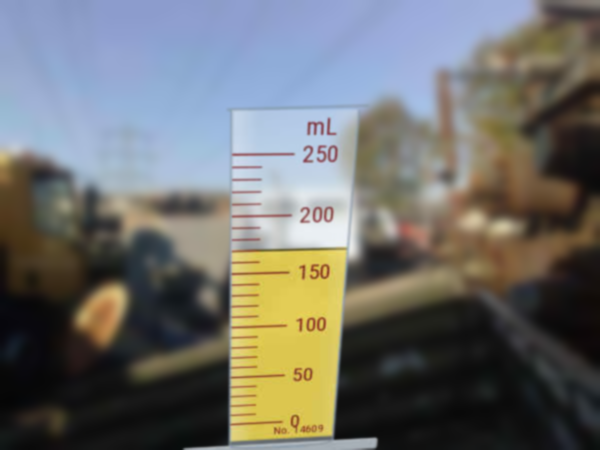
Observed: 170 (mL)
